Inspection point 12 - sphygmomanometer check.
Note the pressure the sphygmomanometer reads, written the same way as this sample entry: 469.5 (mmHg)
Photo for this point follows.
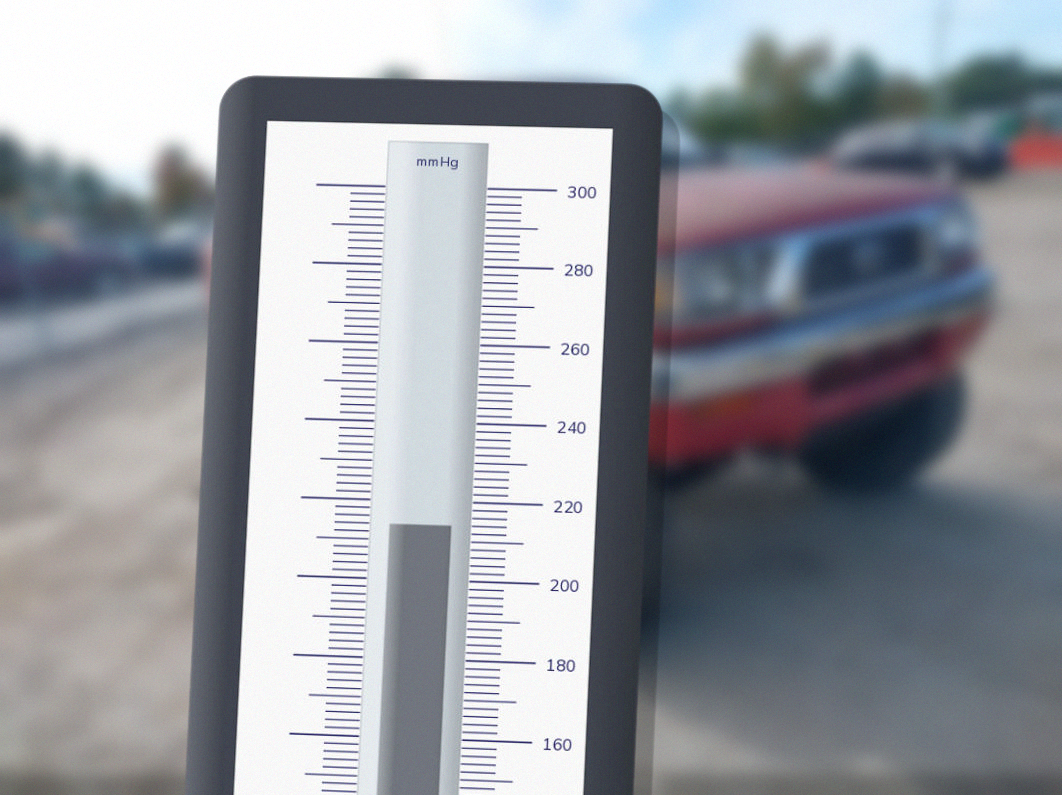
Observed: 214 (mmHg)
